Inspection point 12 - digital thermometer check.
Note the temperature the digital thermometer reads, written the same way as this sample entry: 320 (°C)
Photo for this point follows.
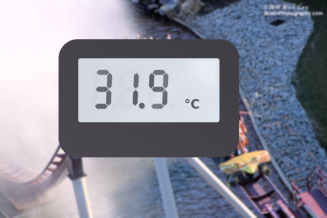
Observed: 31.9 (°C)
